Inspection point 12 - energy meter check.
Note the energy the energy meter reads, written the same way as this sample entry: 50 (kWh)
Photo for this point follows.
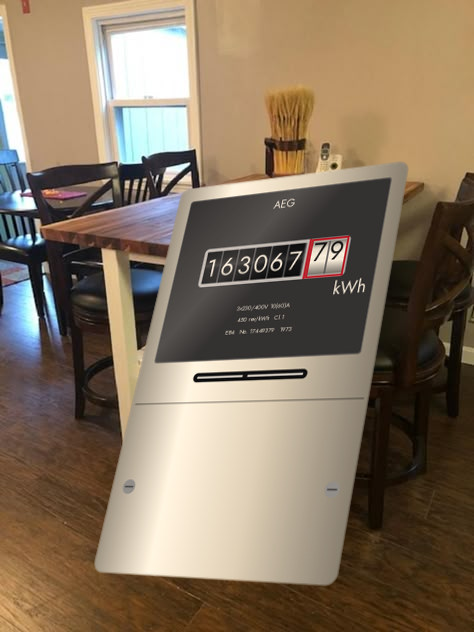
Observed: 163067.79 (kWh)
